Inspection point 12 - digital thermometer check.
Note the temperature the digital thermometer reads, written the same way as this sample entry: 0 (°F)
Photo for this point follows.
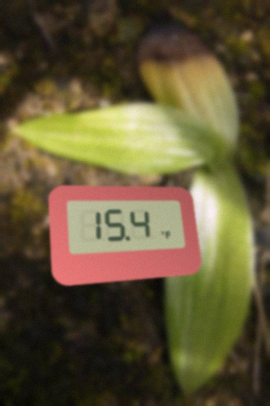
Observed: 15.4 (°F)
